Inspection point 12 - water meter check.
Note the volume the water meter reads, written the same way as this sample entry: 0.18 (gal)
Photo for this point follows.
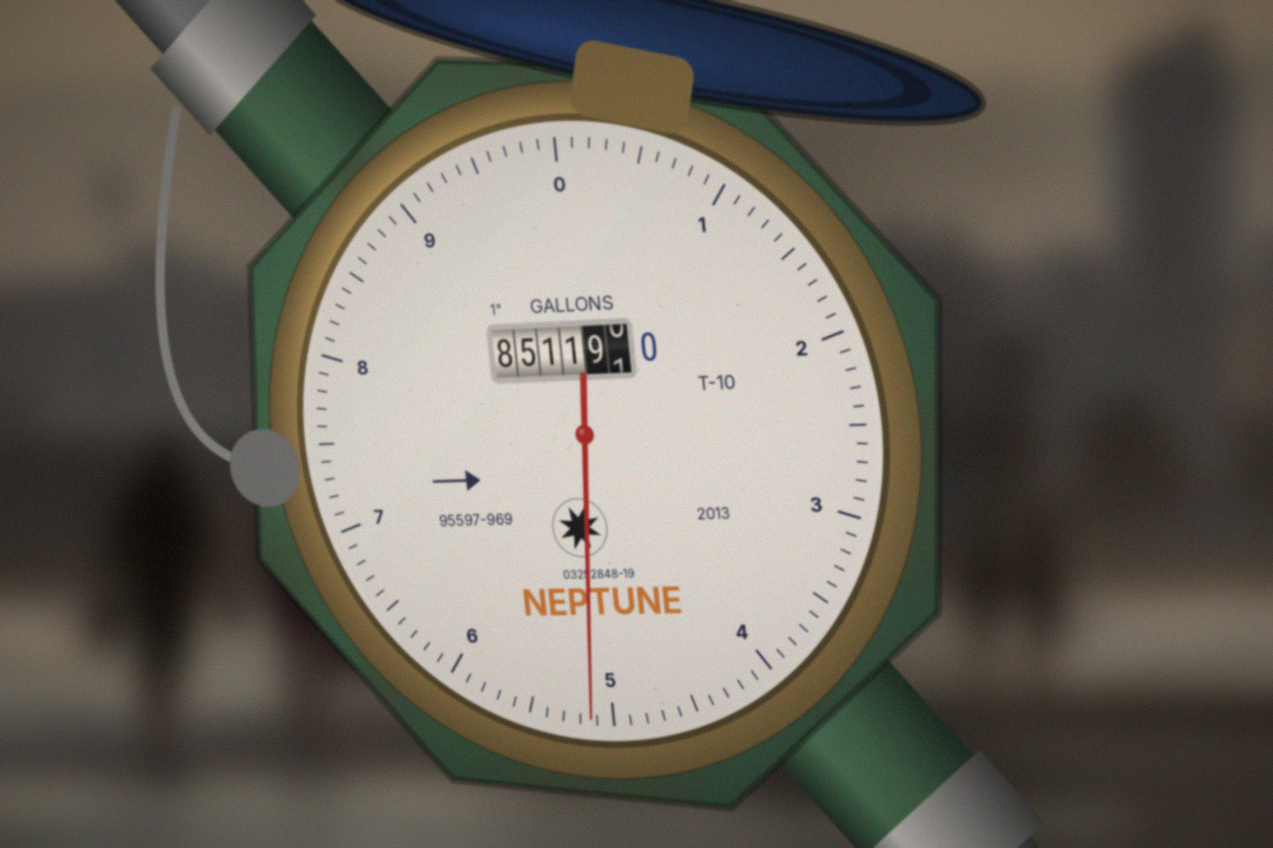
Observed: 8511905.1 (gal)
